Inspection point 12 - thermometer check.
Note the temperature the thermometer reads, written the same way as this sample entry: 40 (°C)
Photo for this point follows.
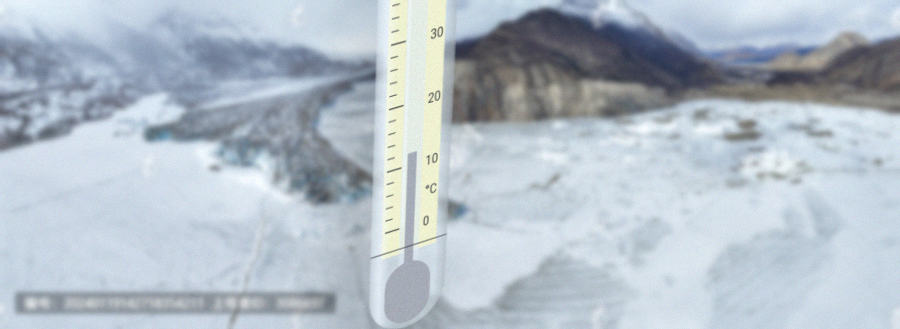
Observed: 12 (°C)
